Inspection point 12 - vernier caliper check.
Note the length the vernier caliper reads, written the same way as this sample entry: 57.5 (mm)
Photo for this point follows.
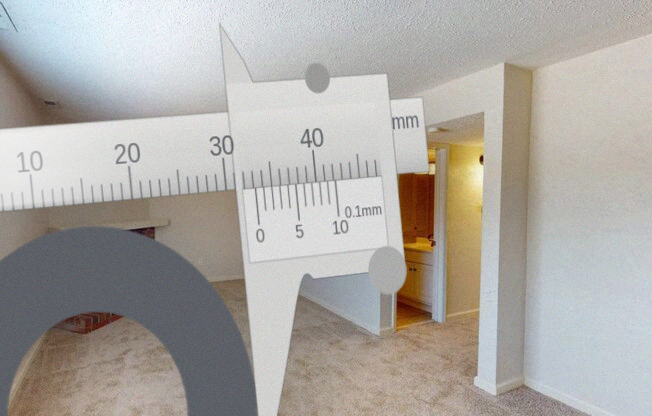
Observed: 33.2 (mm)
